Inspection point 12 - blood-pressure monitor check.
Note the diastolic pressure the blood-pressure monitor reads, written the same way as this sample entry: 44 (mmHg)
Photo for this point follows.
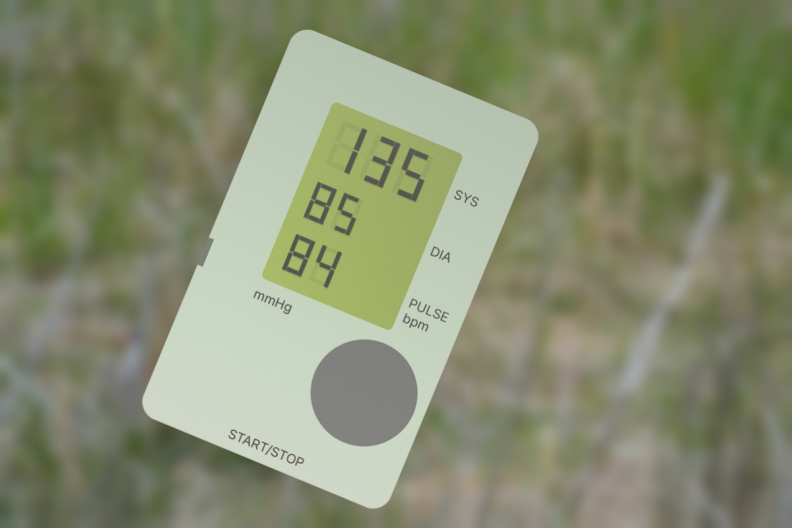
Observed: 85 (mmHg)
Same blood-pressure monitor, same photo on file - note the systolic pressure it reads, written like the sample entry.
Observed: 135 (mmHg)
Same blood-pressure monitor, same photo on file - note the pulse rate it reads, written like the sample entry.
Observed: 84 (bpm)
